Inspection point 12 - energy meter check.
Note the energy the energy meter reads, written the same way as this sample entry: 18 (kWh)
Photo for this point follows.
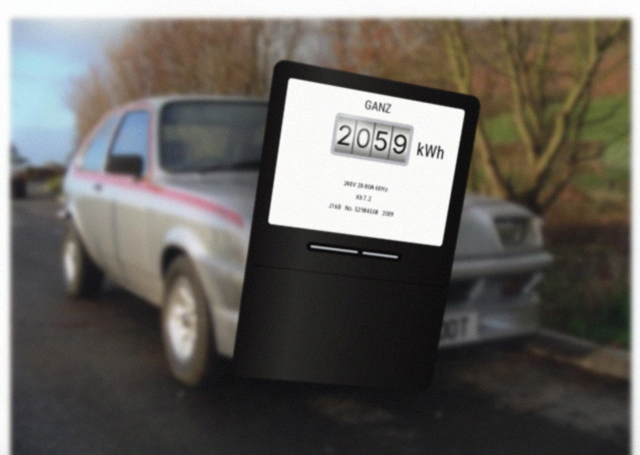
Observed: 2059 (kWh)
